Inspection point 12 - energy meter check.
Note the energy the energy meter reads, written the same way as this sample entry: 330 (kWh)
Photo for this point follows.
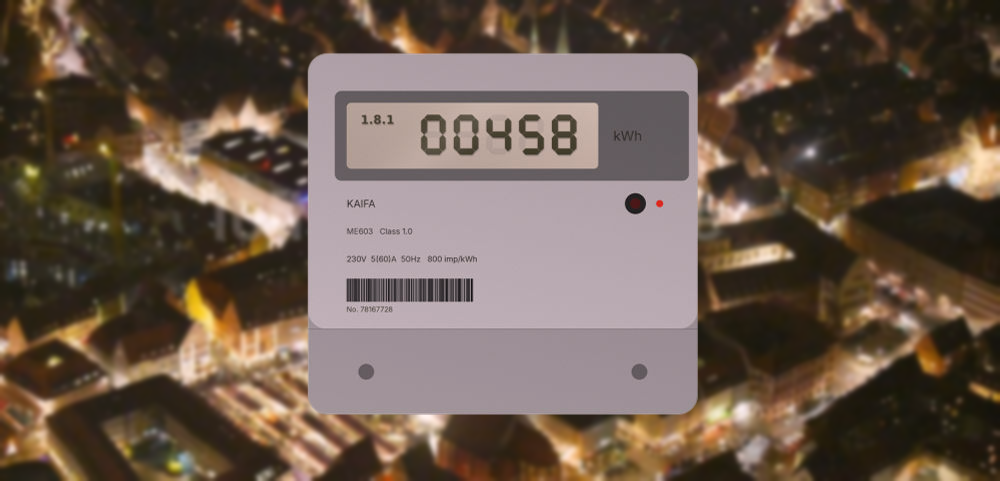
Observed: 458 (kWh)
